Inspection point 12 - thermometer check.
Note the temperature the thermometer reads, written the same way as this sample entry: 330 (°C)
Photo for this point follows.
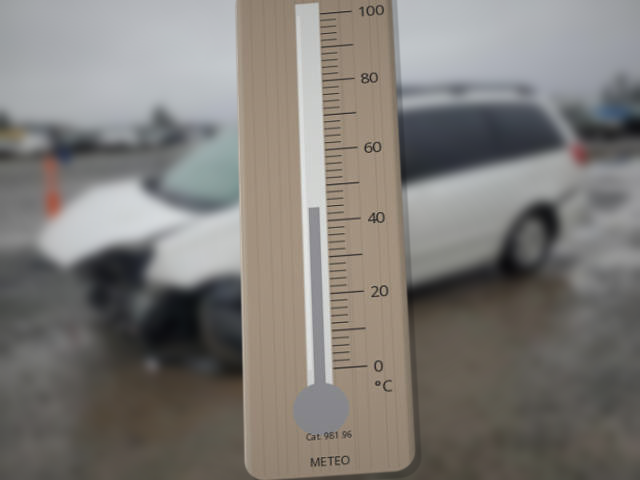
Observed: 44 (°C)
